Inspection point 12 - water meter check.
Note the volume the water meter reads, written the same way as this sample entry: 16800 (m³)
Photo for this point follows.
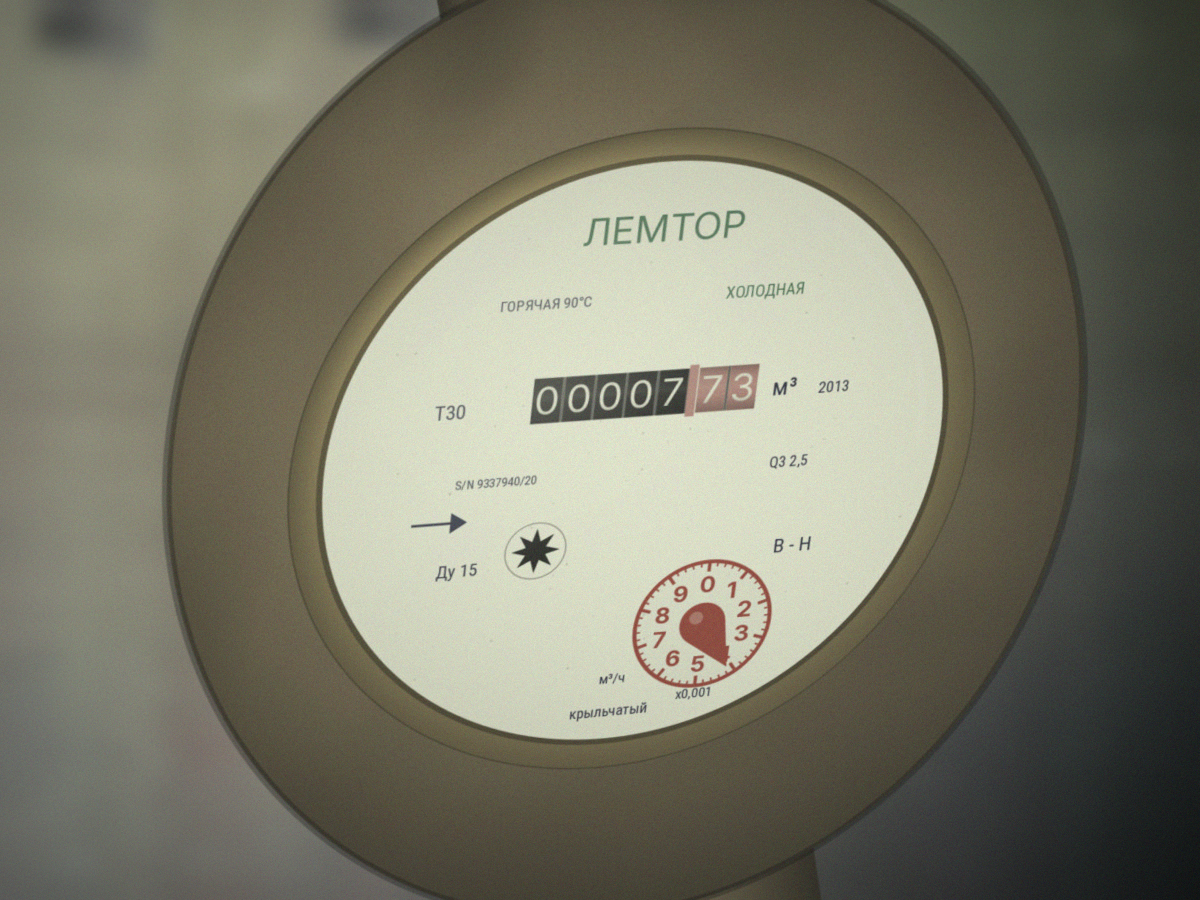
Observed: 7.734 (m³)
